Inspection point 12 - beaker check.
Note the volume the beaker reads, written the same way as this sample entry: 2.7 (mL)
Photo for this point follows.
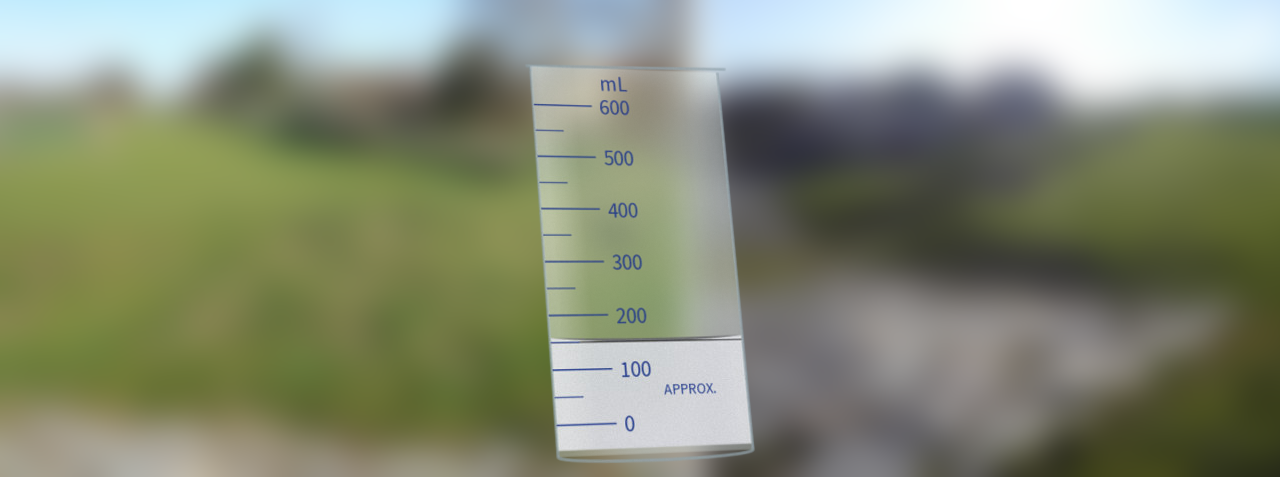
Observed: 150 (mL)
